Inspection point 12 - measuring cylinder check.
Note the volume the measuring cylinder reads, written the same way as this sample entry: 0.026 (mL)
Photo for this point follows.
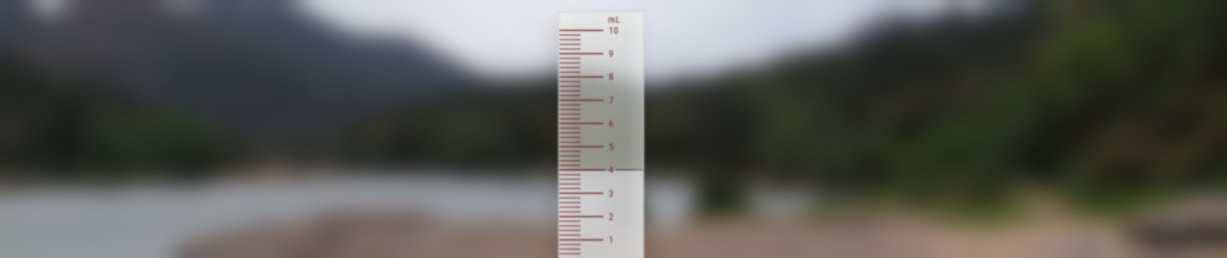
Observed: 4 (mL)
